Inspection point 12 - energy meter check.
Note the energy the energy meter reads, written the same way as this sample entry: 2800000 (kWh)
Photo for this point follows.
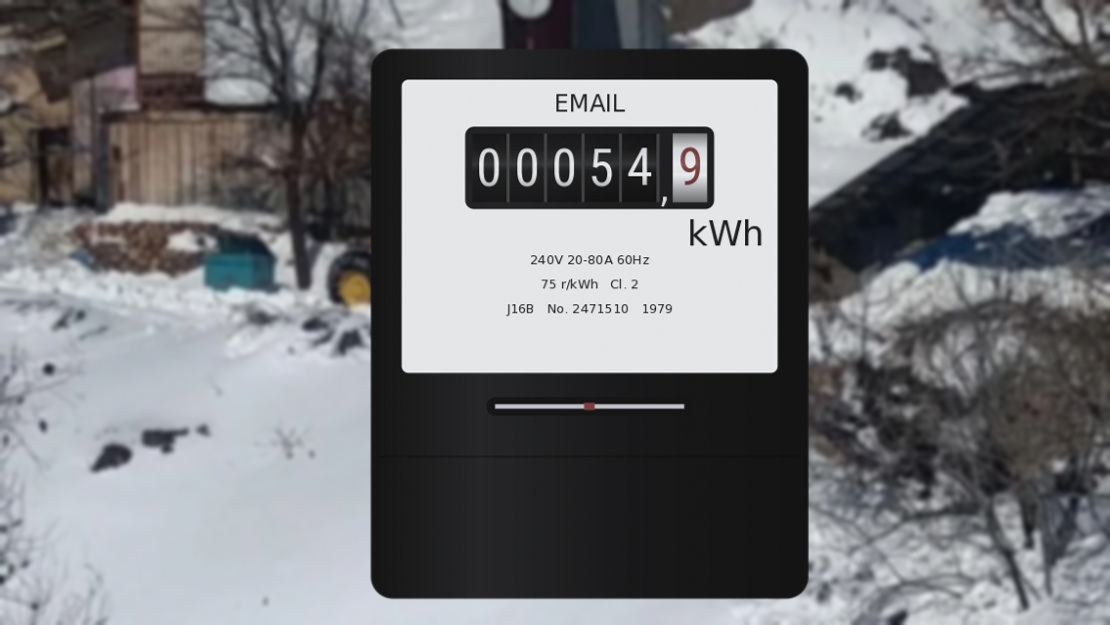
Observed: 54.9 (kWh)
